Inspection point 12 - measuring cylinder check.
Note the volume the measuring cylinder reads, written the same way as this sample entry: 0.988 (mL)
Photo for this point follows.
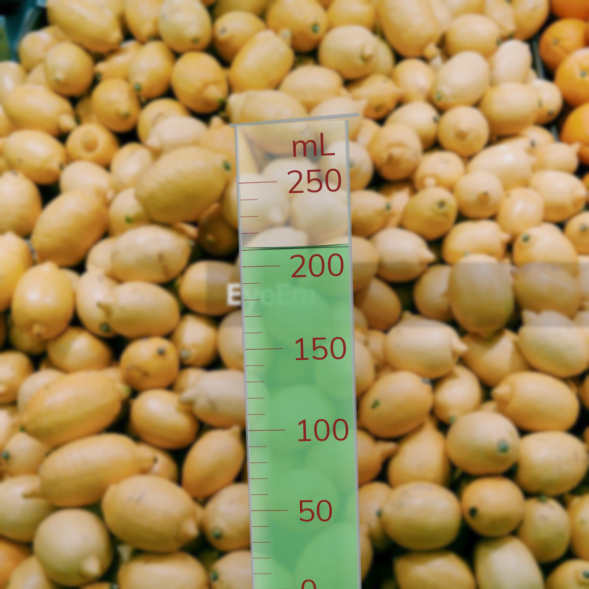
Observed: 210 (mL)
